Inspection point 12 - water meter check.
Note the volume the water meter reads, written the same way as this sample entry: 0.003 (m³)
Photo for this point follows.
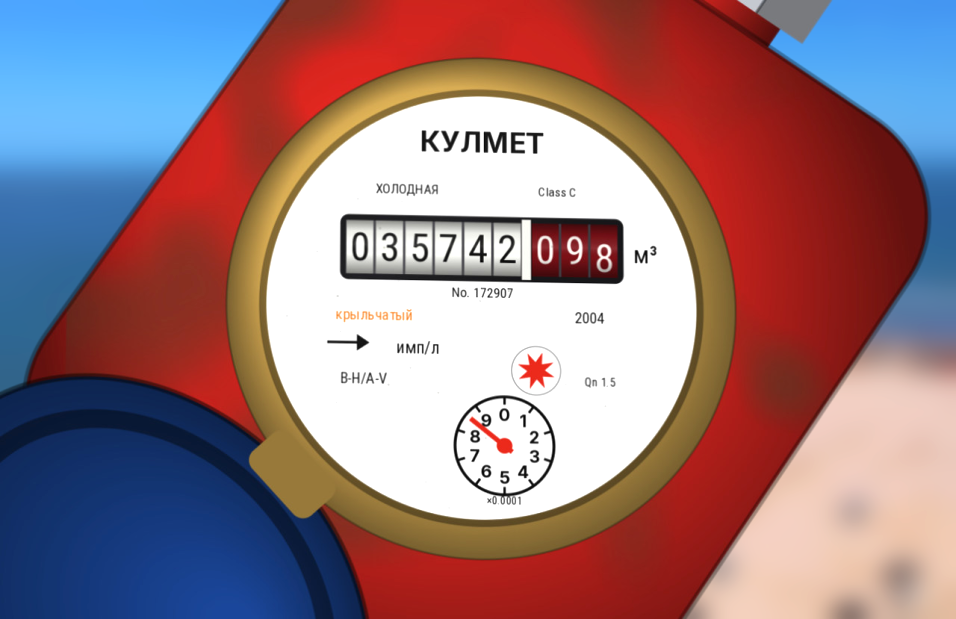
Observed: 35742.0978 (m³)
